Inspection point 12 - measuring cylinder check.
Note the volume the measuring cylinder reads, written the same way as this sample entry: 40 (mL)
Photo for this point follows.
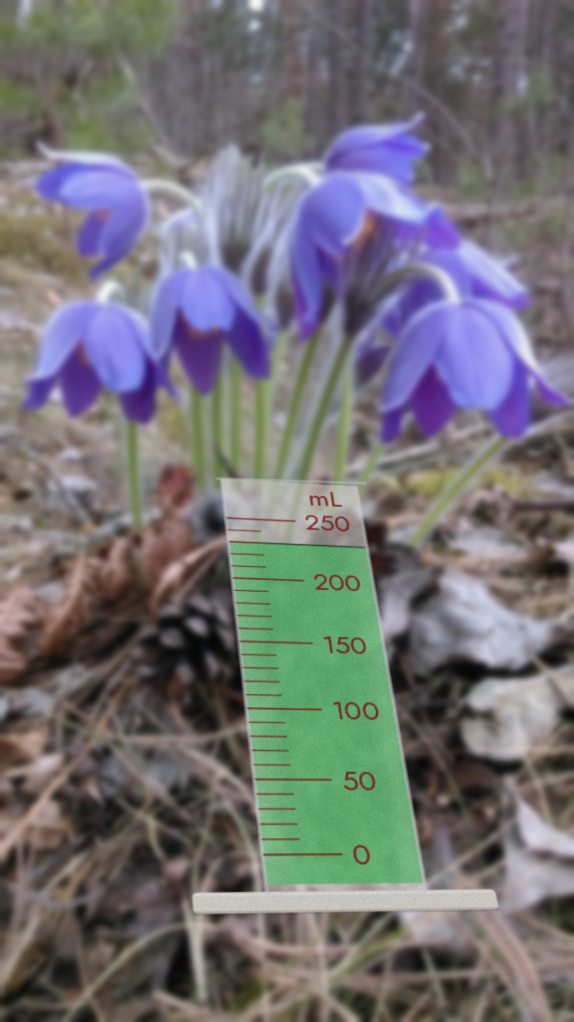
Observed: 230 (mL)
